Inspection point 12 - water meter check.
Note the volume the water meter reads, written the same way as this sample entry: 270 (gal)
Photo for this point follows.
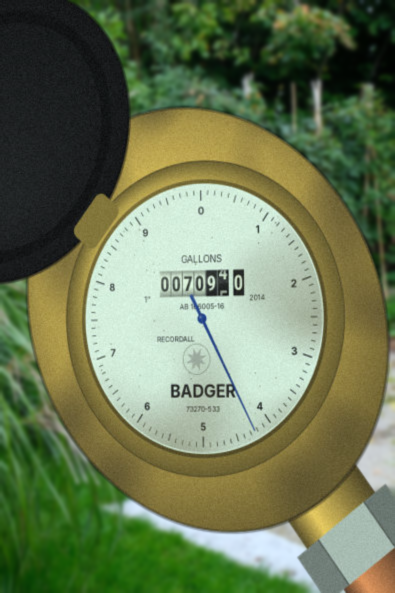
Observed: 70944.2 (gal)
